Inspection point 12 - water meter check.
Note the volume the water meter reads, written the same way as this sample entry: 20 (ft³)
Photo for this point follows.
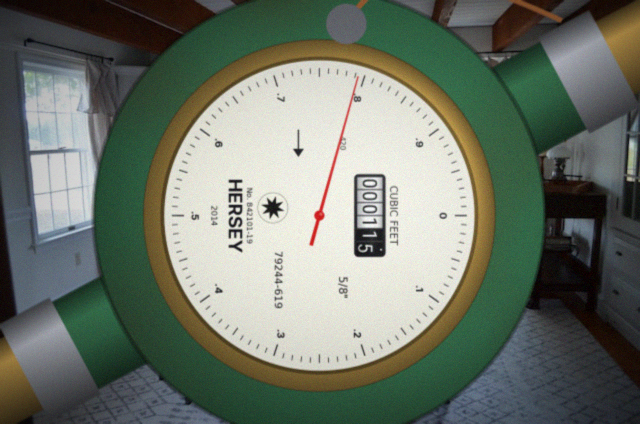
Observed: 114.79 (ft³)
